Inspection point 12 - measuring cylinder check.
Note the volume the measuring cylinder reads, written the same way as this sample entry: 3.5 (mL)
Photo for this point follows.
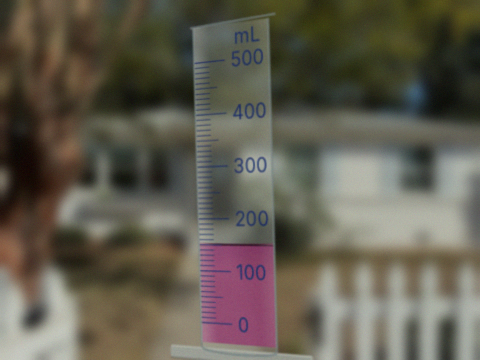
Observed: 150 (mL)
